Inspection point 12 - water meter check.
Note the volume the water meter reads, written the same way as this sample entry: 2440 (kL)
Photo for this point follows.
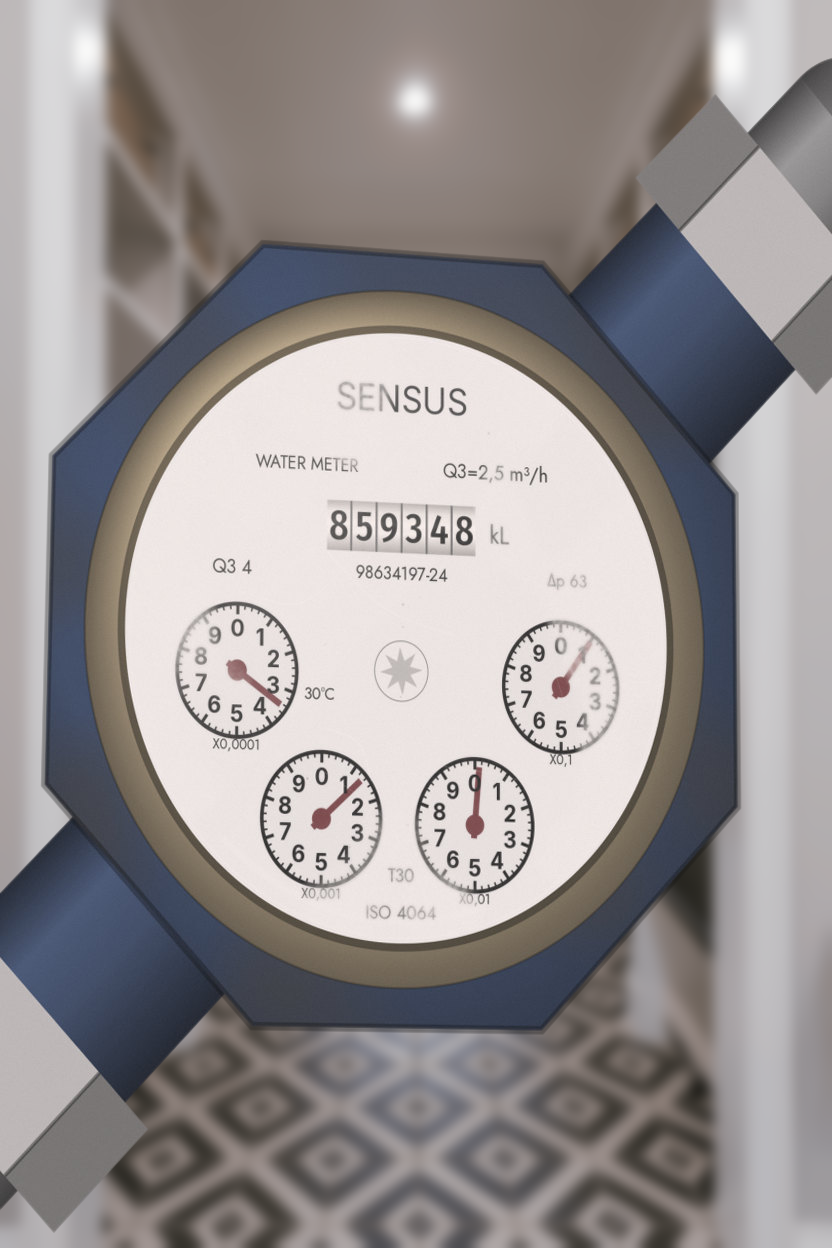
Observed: 859348.1013 (kL)
